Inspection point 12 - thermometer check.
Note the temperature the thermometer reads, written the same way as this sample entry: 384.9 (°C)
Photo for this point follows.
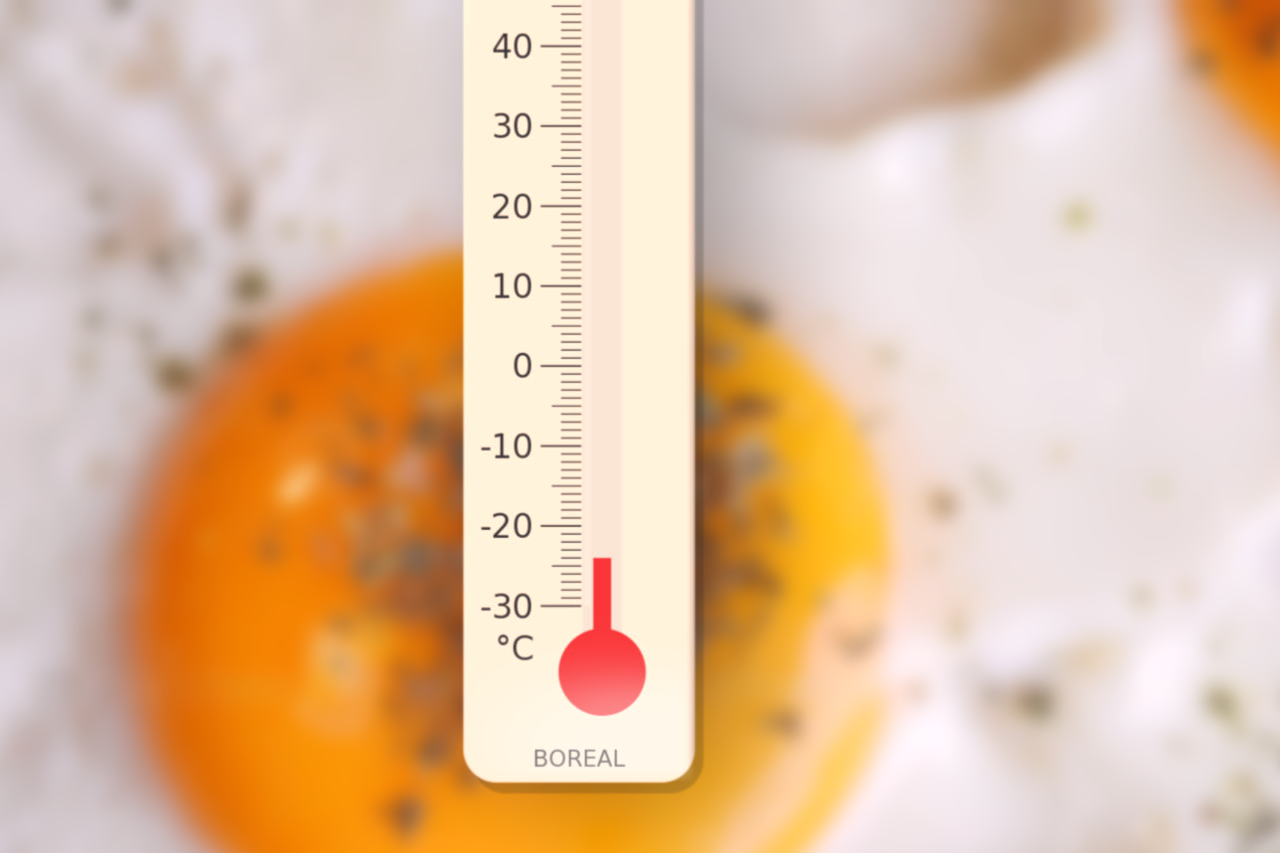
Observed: -24 (°C)
